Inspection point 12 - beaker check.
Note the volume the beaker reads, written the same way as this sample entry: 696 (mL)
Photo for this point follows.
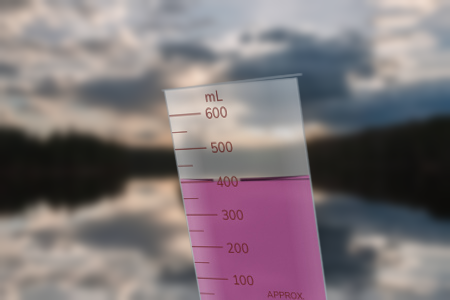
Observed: 400 (mL)
